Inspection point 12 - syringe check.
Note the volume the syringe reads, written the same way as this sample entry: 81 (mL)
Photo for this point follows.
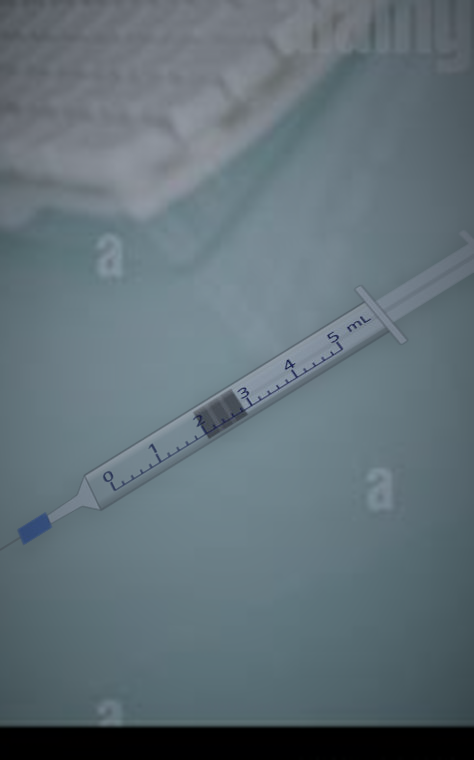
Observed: 2 (mL)
